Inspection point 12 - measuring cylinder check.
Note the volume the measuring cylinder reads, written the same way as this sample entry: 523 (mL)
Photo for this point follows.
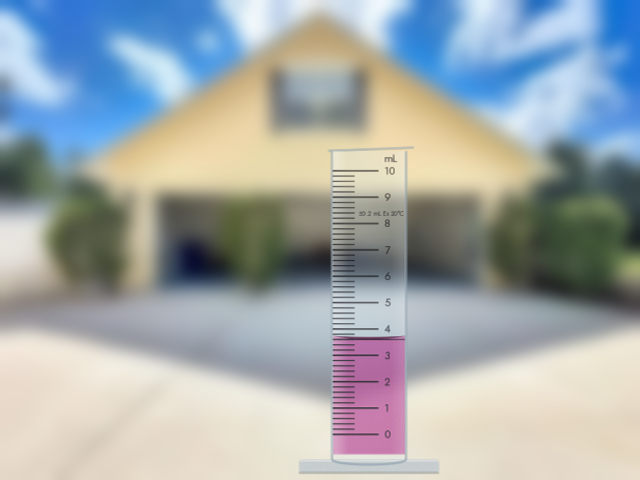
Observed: 3.6 (mL)
